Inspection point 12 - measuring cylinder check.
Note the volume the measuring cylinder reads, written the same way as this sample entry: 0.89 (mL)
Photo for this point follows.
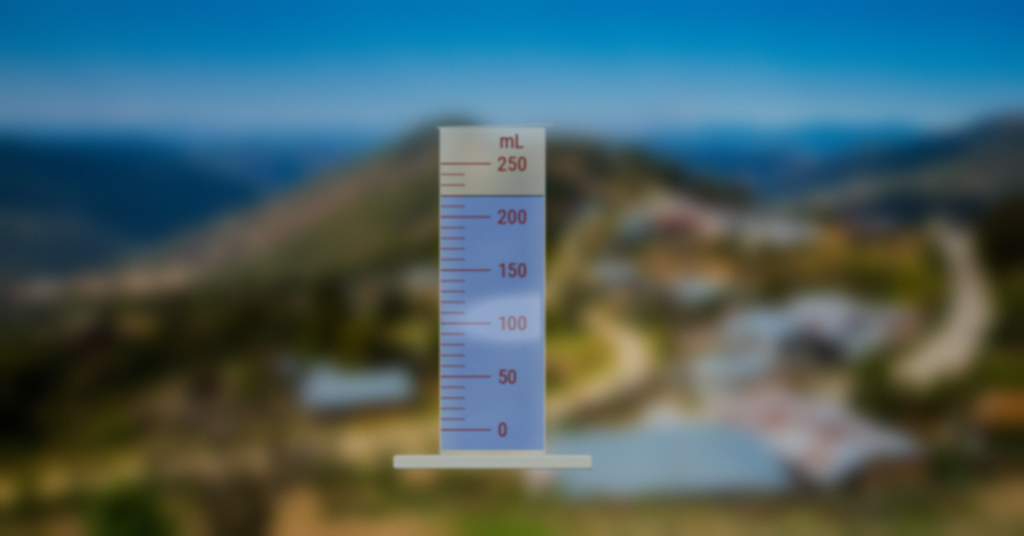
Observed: 220 (mL)
